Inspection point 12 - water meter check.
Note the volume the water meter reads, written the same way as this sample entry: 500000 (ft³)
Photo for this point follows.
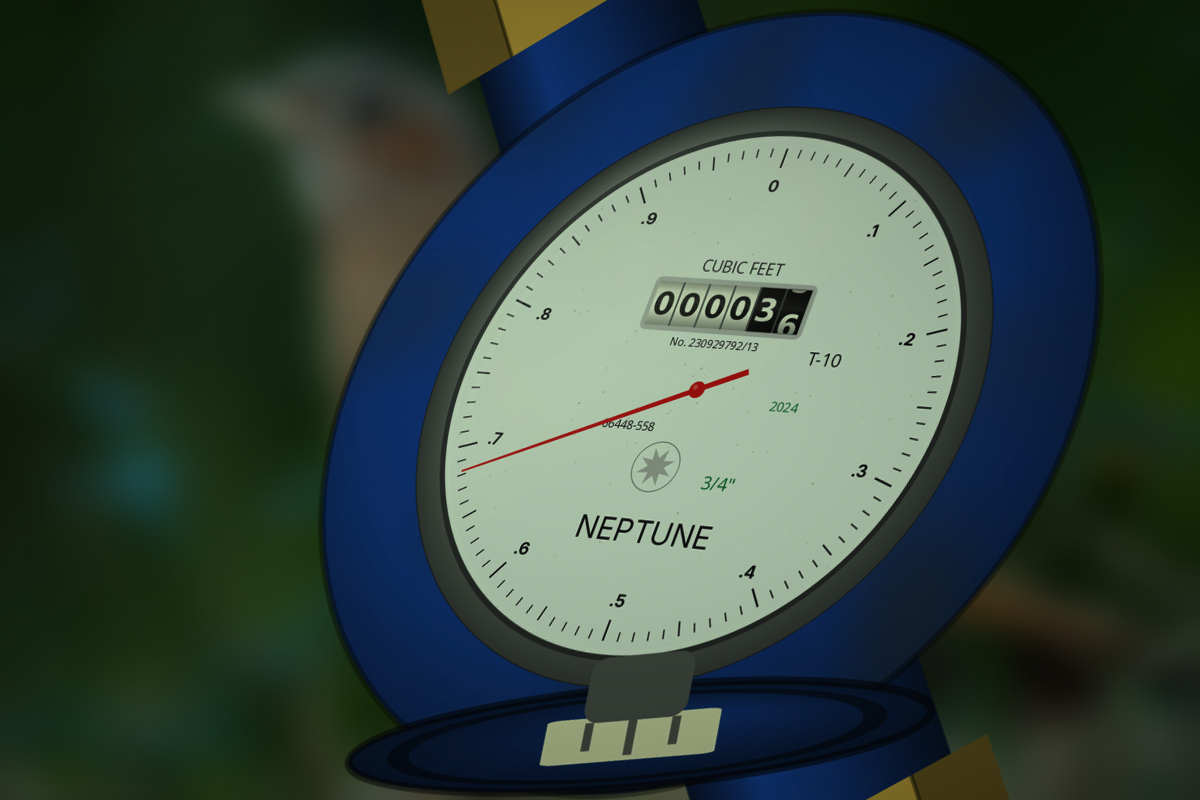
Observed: 35.68 (ft³)
